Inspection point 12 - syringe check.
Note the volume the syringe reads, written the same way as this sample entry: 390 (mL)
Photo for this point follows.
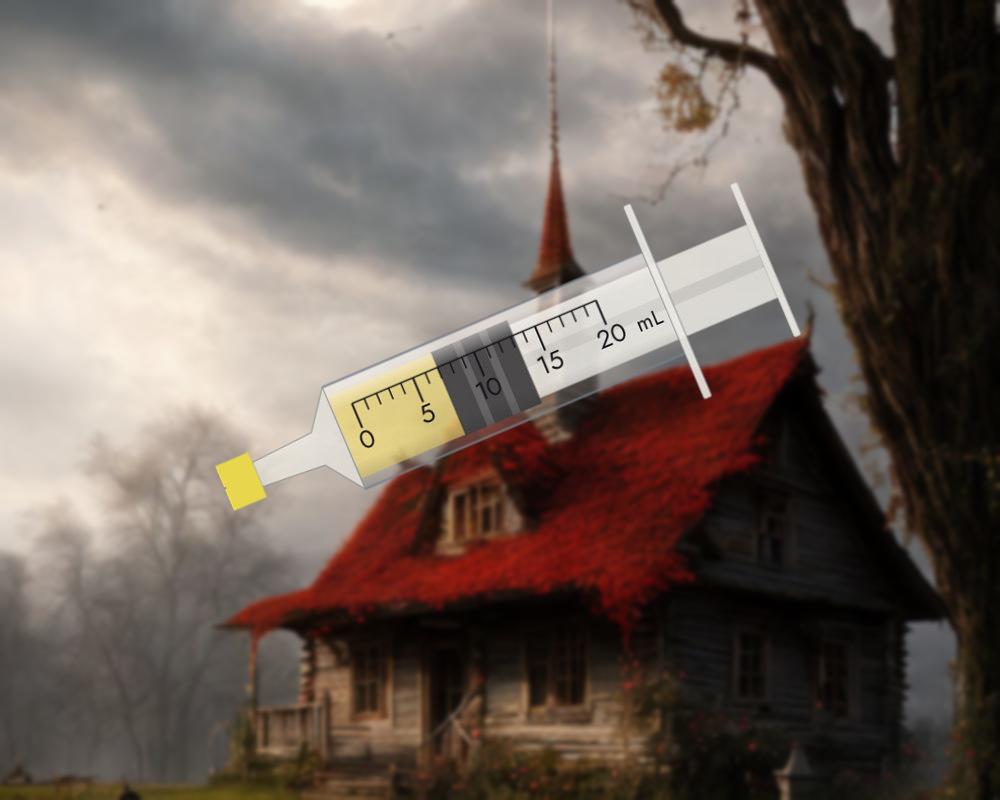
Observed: 7 (mL)
